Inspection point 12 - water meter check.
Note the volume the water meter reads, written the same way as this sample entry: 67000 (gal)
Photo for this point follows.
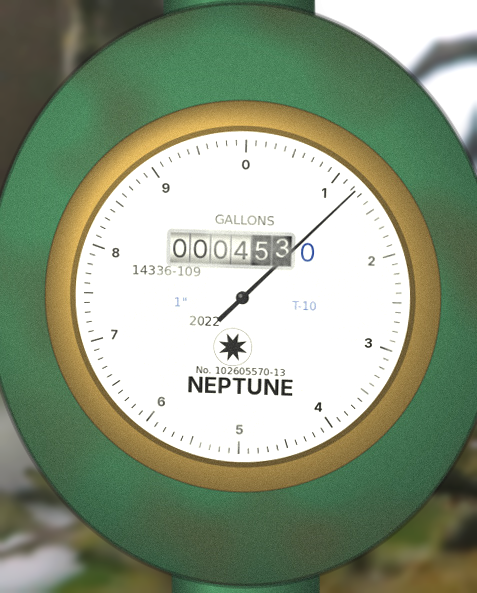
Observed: 4531.2 (gal)
